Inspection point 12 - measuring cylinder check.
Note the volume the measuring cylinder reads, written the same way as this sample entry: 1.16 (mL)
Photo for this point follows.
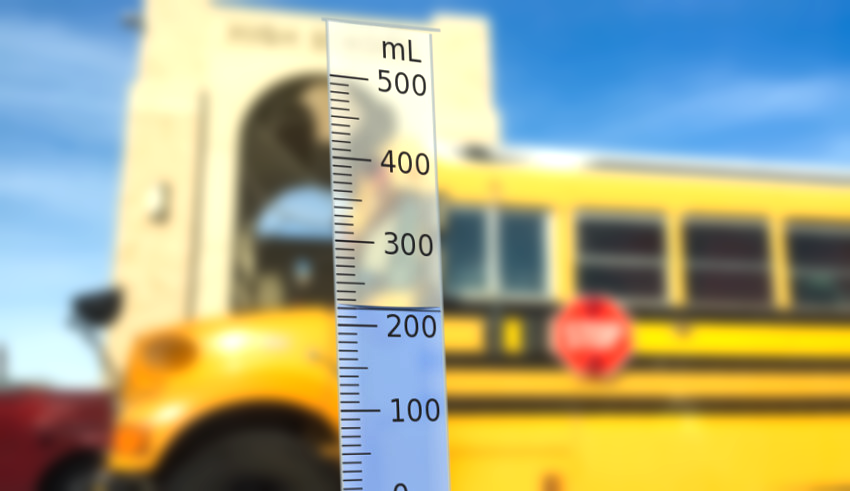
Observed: 220 (mL)
